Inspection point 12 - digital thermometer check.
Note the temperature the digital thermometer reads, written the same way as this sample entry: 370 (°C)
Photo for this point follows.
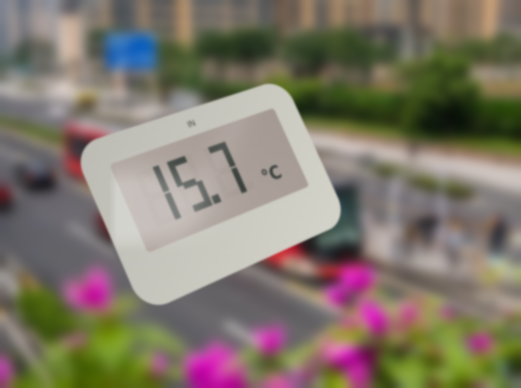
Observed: 15.7 (°C)
